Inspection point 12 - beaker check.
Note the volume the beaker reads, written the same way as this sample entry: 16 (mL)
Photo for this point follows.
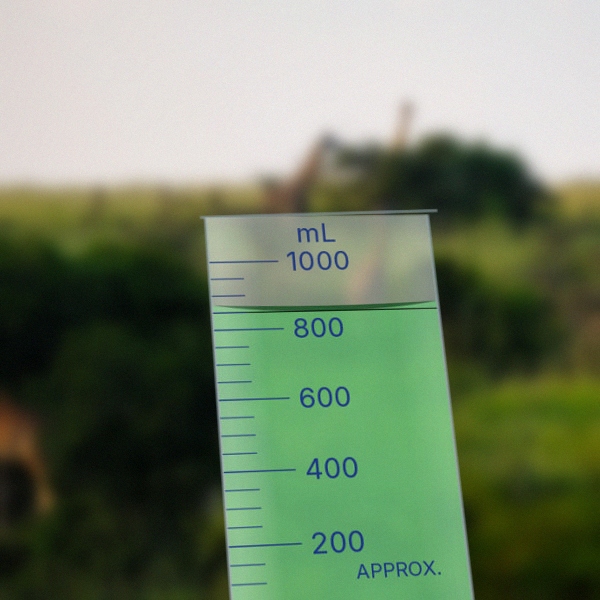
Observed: 850 (mL)
